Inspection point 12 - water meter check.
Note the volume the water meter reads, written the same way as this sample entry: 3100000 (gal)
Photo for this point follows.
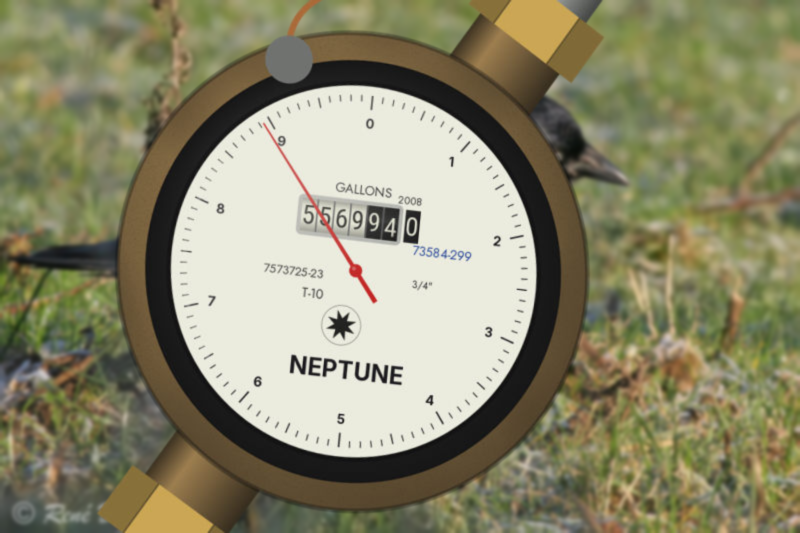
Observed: 5569938.9 (gal)
